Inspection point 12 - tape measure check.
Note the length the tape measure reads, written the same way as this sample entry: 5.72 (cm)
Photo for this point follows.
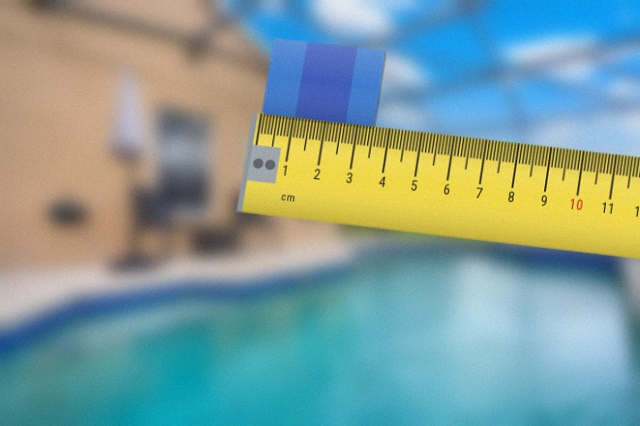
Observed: 3.5 (cm)
